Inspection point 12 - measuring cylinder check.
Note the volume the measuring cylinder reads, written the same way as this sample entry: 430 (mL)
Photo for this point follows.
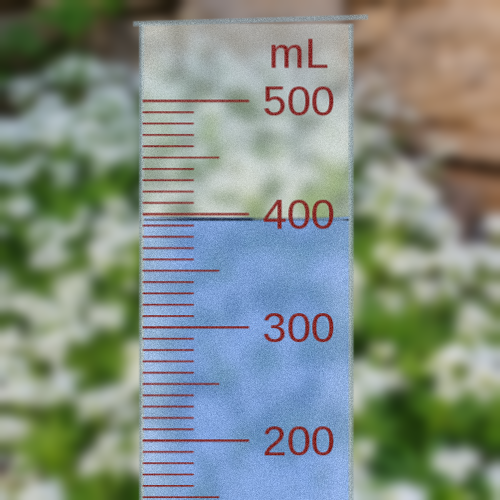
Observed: 395 (mL)
